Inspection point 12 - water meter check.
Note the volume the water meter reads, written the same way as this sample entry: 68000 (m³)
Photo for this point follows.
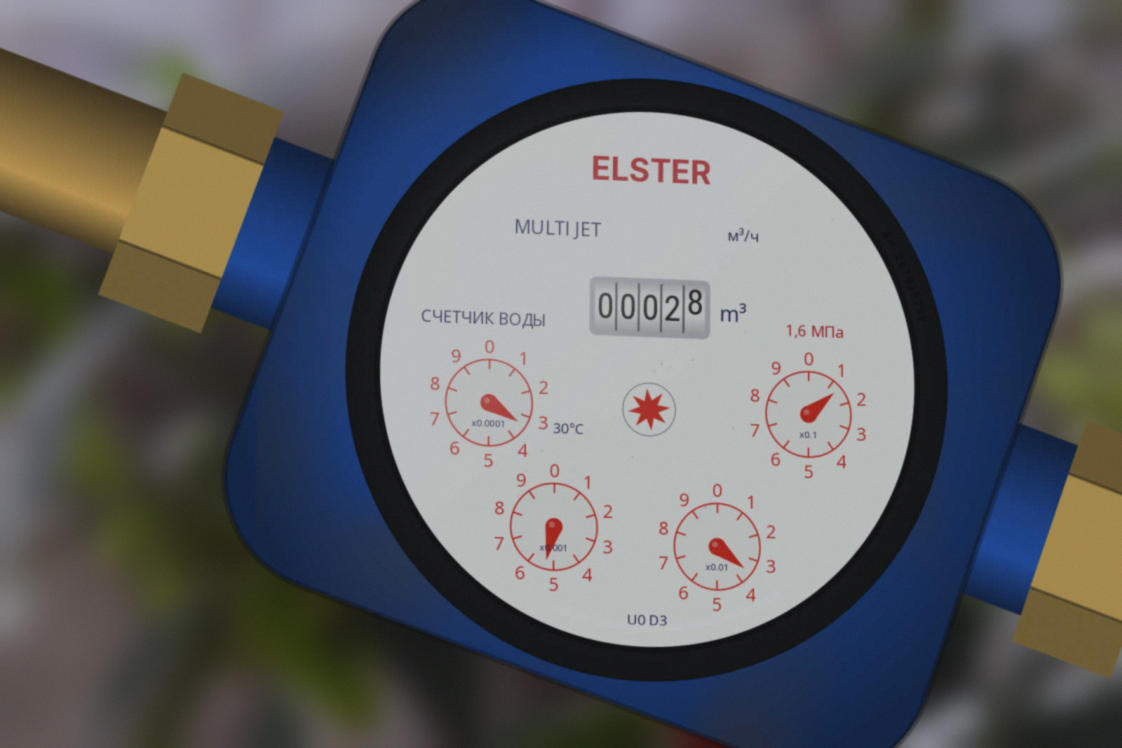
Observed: 28.1353 (m³)
